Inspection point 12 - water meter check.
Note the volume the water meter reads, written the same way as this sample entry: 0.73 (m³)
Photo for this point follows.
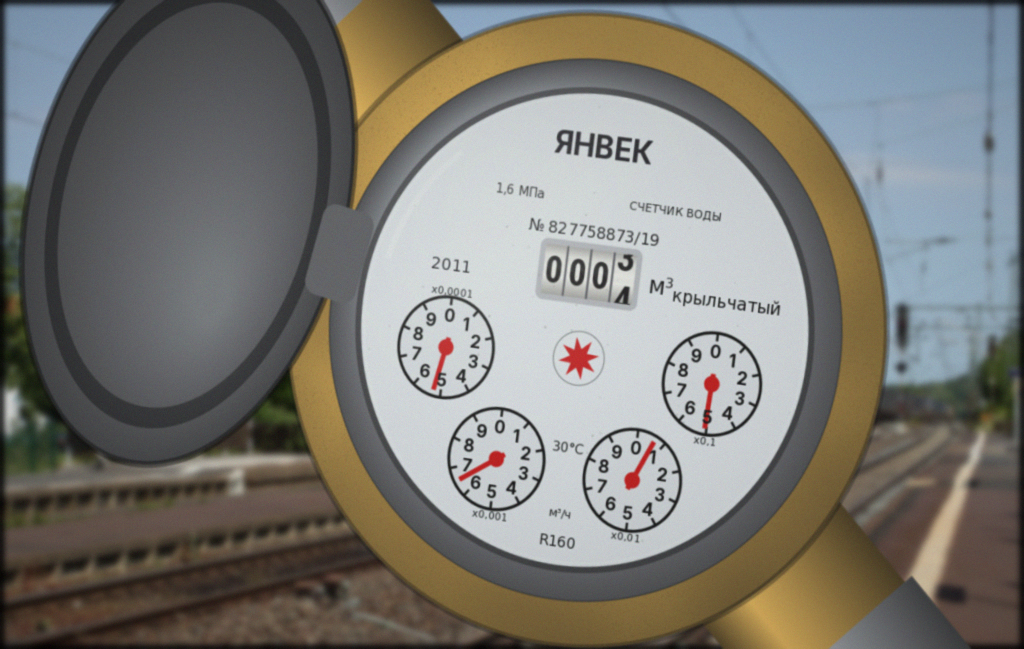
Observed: 3.5065 (m³)
